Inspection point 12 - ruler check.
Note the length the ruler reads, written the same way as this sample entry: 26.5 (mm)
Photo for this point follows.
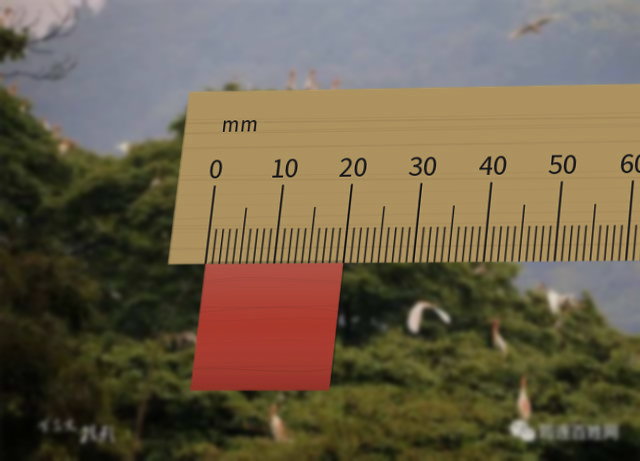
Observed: 20 (mm)
